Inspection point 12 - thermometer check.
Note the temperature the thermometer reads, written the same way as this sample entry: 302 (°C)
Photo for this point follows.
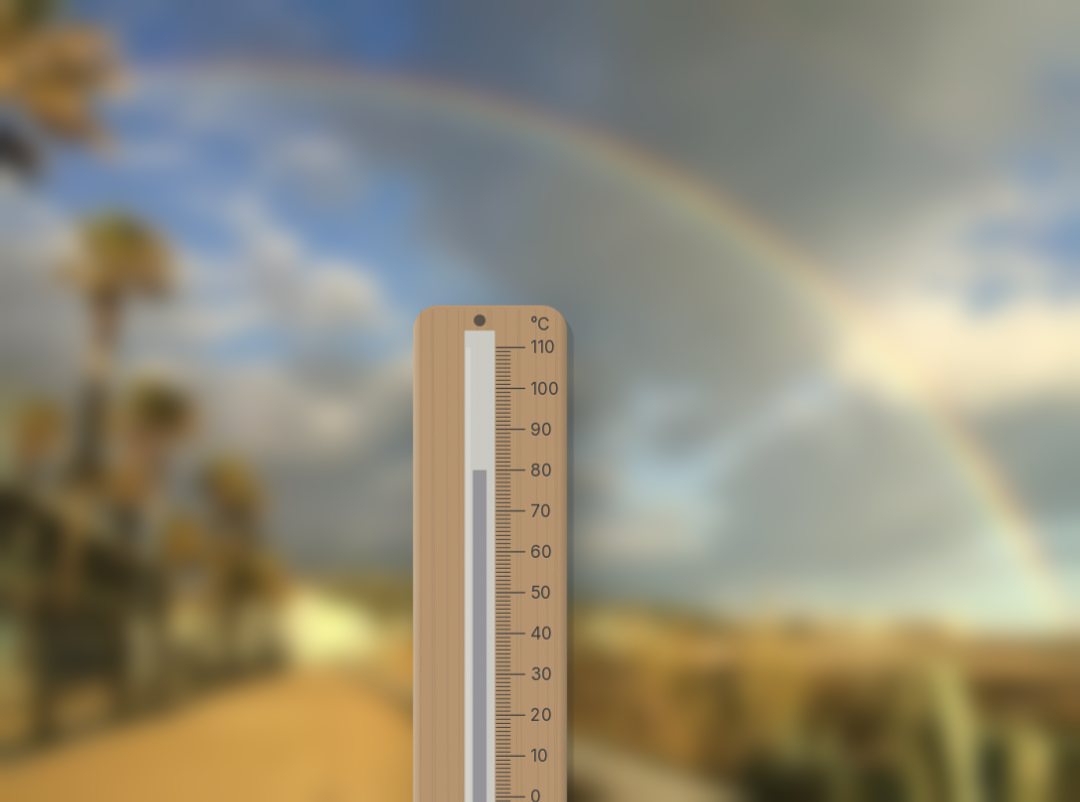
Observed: 80 (°C)
